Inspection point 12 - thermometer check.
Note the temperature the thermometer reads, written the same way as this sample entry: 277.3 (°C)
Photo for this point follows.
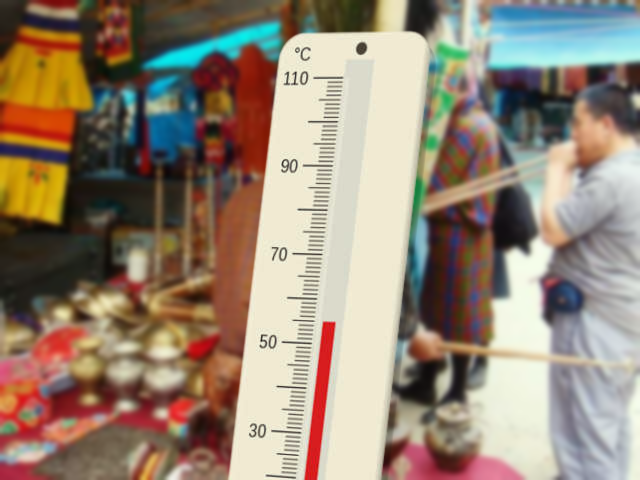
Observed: 55 (°C)
